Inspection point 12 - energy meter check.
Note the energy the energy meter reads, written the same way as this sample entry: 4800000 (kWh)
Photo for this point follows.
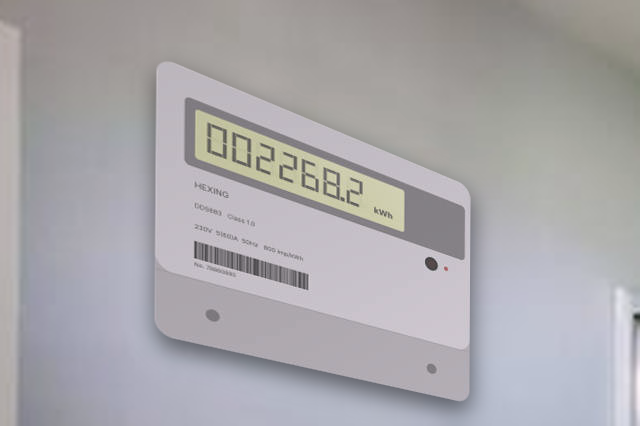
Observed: 2268.2 (kWh)
